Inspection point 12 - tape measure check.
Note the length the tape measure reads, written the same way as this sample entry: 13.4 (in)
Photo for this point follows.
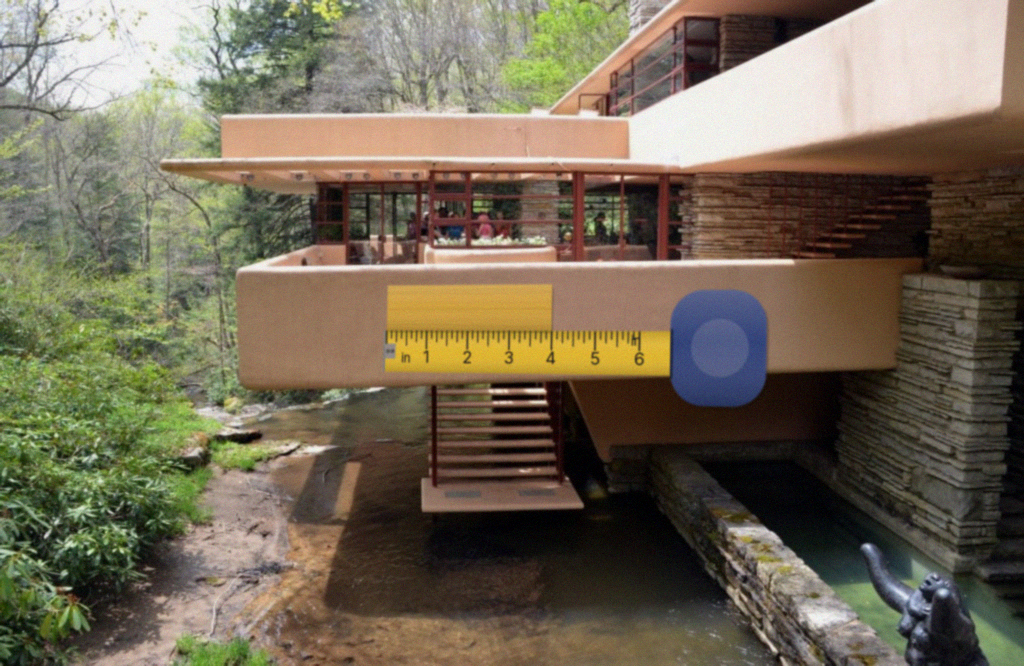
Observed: 4 (in)
